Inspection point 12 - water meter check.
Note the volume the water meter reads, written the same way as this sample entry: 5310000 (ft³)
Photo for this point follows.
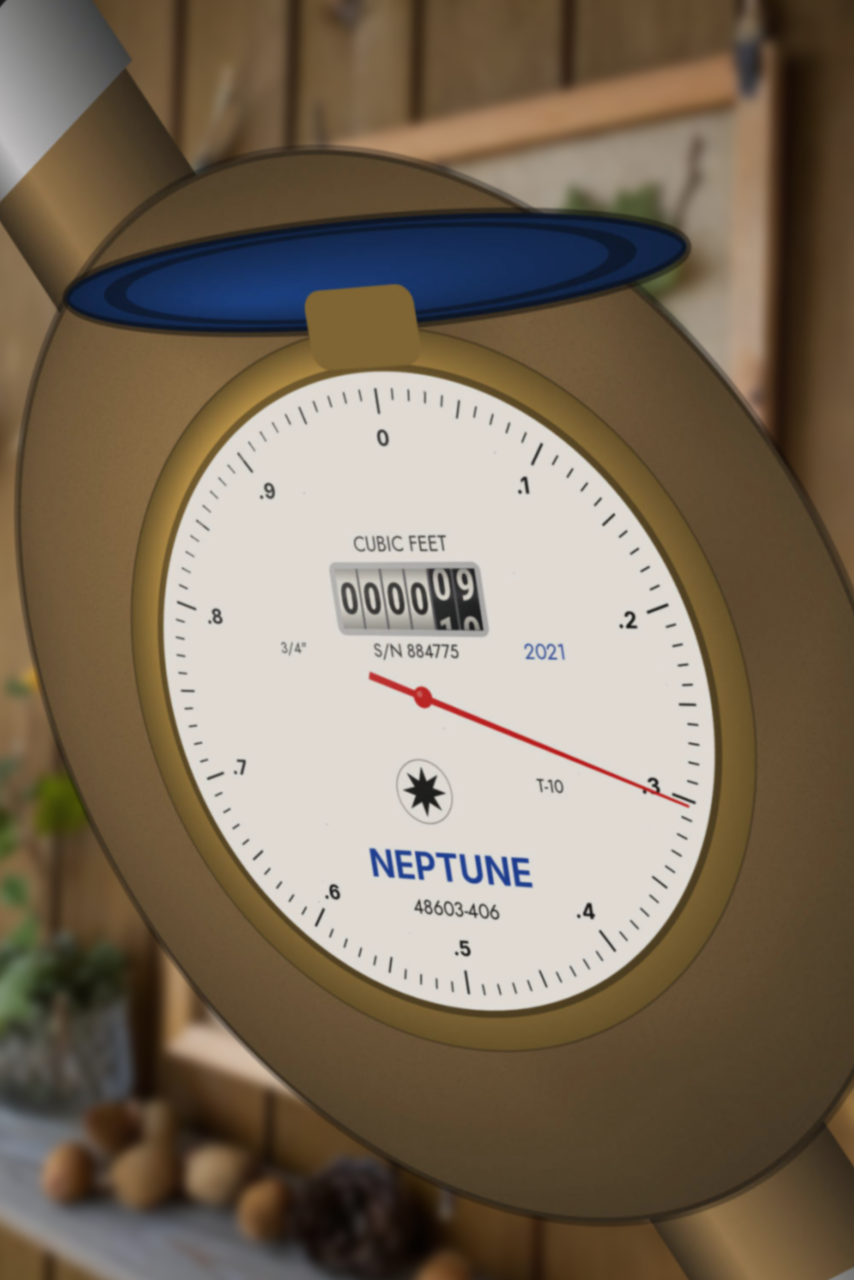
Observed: 9.30 (ft³)
